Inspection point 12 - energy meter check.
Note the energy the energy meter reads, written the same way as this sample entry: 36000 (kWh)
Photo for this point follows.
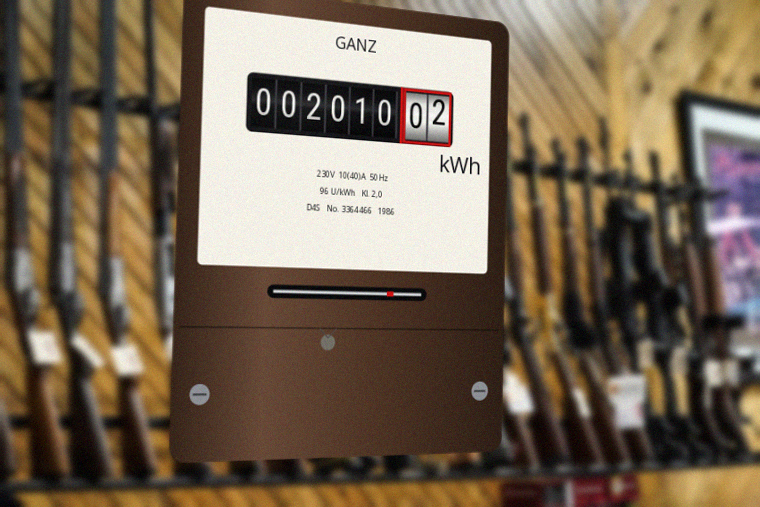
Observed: 2010.02 (kWh)
